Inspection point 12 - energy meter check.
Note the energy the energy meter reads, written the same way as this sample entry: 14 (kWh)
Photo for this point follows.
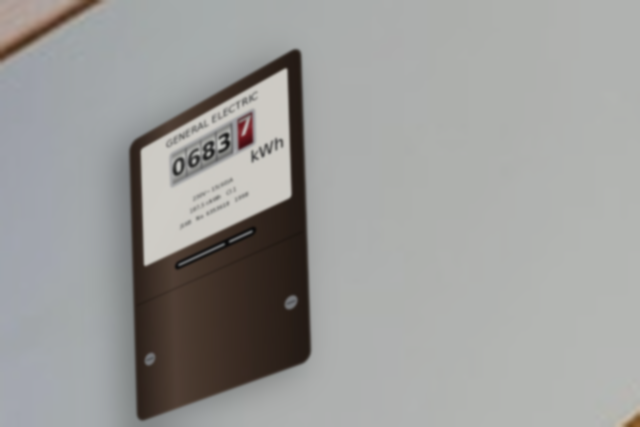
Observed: 683.7 (kWh)
